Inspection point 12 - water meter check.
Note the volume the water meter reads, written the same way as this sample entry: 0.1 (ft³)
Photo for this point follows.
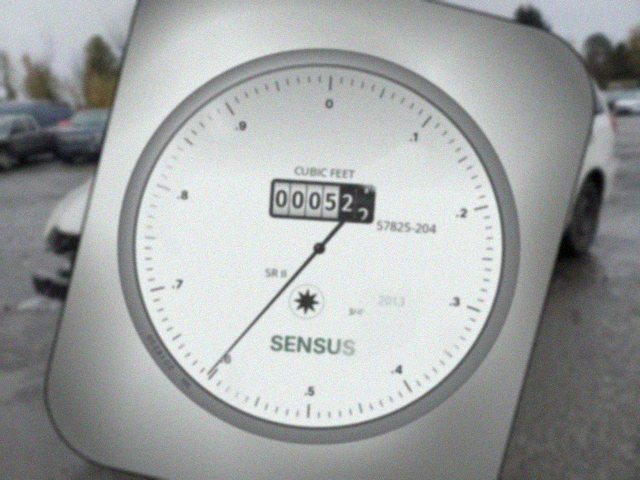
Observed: 521.60 (ft³)
